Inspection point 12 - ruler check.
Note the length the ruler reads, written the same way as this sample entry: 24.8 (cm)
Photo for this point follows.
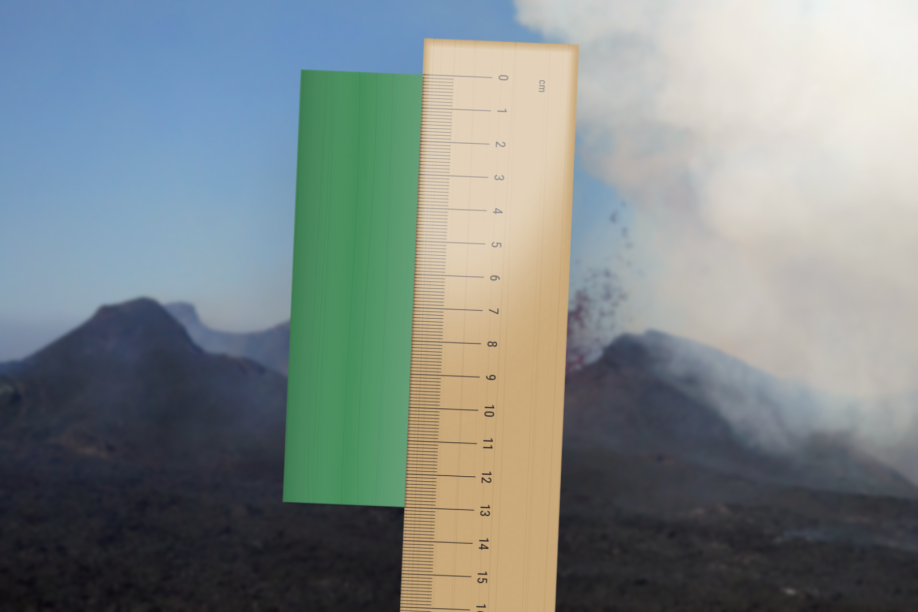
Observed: 13 (cm)
